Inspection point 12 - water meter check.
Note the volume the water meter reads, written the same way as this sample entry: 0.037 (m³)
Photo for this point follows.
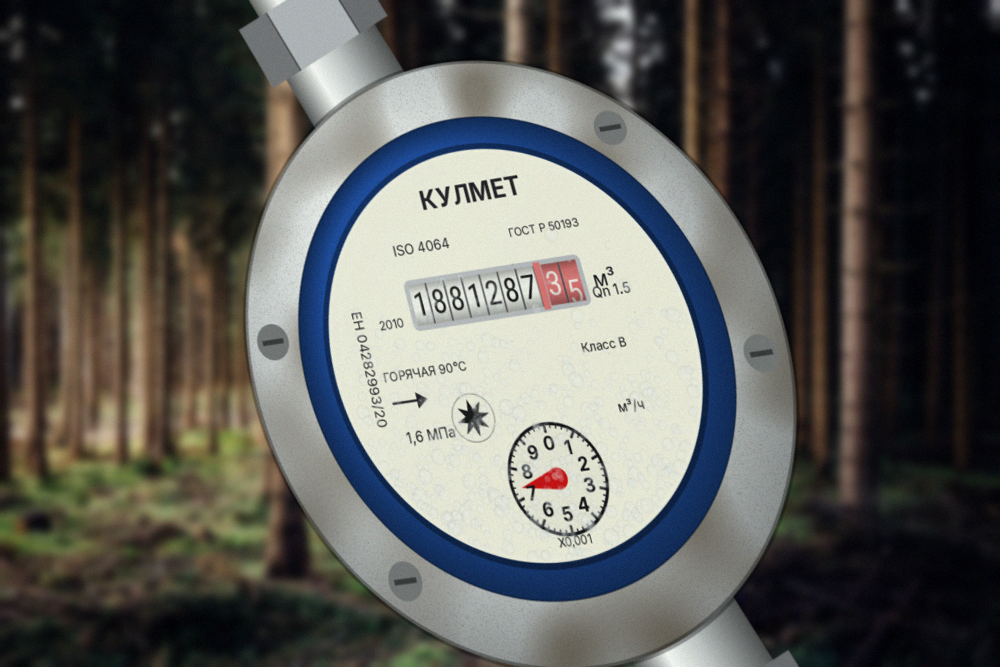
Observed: 1881287.347 (m³)
